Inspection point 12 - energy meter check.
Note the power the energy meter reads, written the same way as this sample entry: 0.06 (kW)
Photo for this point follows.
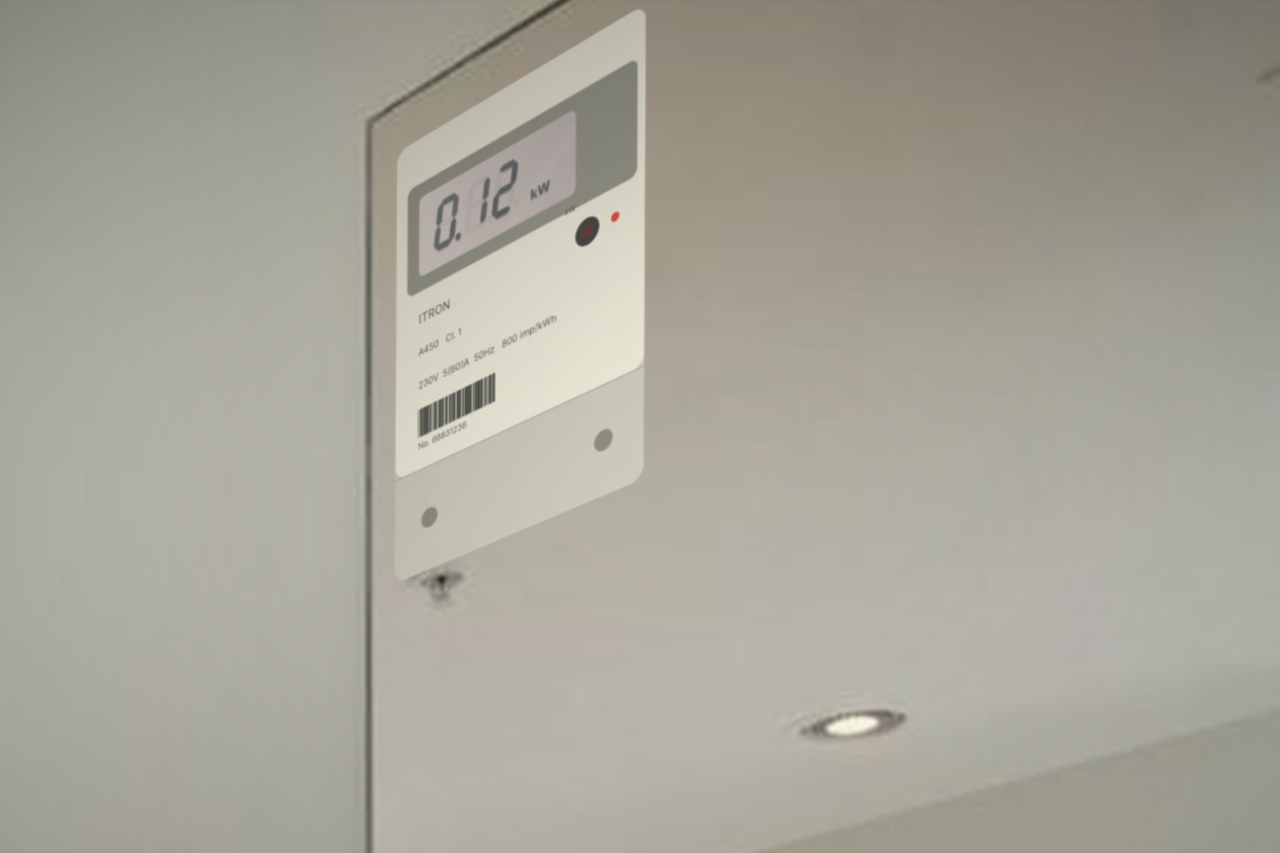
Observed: 0.12 (kW)
